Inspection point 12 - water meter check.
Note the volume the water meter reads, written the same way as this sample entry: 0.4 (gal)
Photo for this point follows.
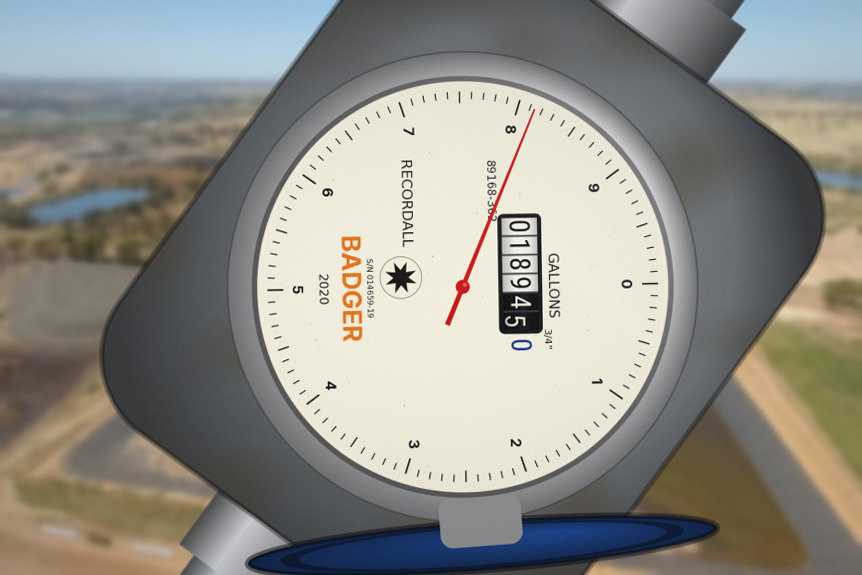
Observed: 189448.1 (gal)
